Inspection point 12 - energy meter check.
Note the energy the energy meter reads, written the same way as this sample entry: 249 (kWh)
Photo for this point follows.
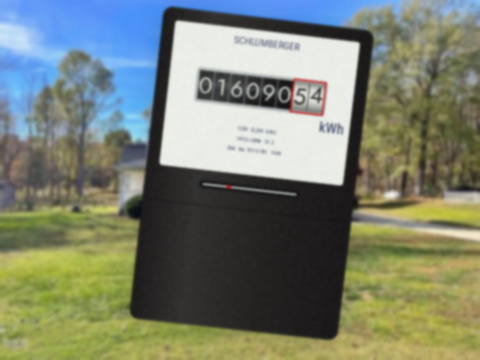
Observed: 16090.54 (kWh)
